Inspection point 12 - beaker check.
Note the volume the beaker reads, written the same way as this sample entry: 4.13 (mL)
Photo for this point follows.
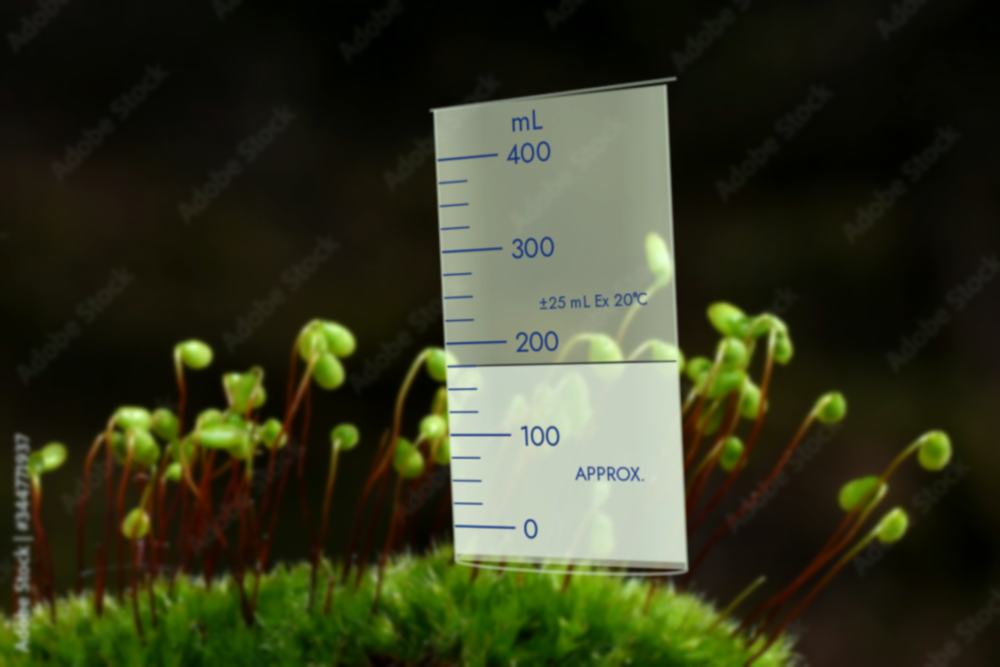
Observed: 175 (mL)
